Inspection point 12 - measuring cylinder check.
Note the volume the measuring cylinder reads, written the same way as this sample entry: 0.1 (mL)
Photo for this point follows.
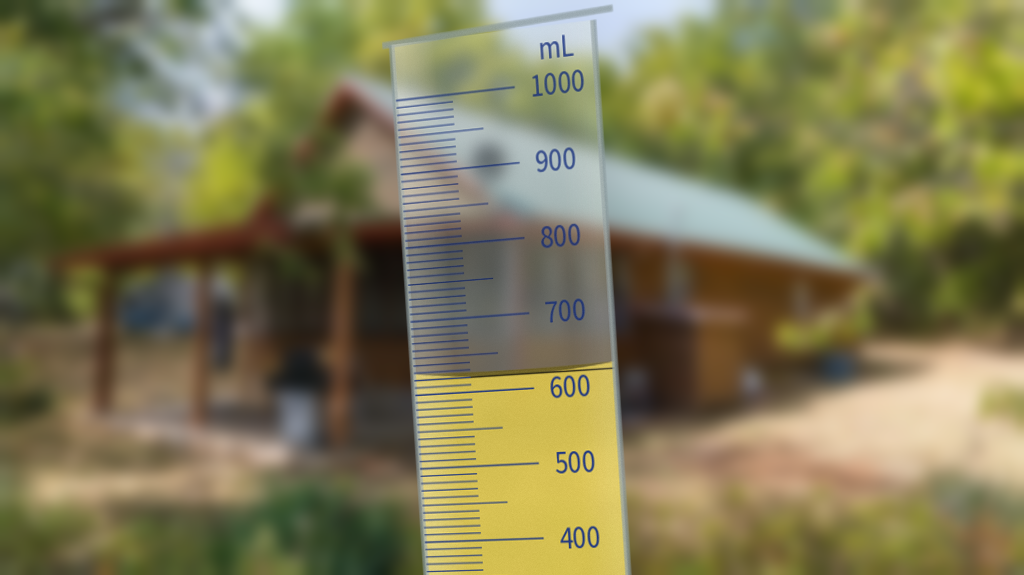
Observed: 620 (mL)
